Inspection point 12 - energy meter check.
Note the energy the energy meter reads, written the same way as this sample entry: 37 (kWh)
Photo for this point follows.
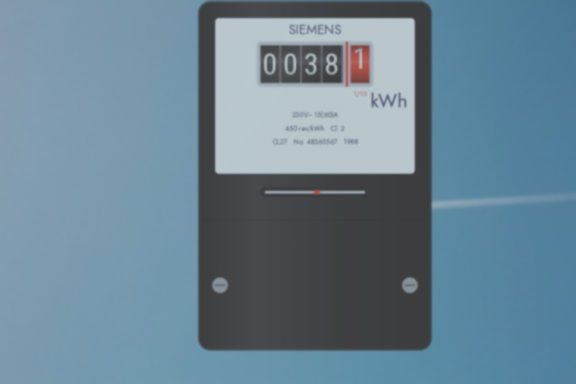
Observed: 38.1 (kWh)
